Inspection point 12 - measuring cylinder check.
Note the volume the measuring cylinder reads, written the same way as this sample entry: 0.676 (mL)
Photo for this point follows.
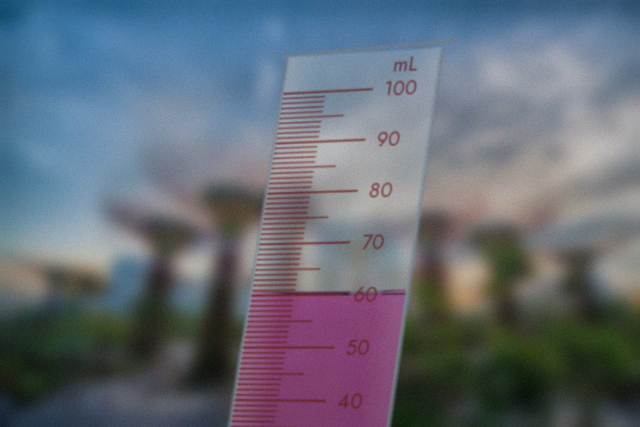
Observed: 60 (mL)
